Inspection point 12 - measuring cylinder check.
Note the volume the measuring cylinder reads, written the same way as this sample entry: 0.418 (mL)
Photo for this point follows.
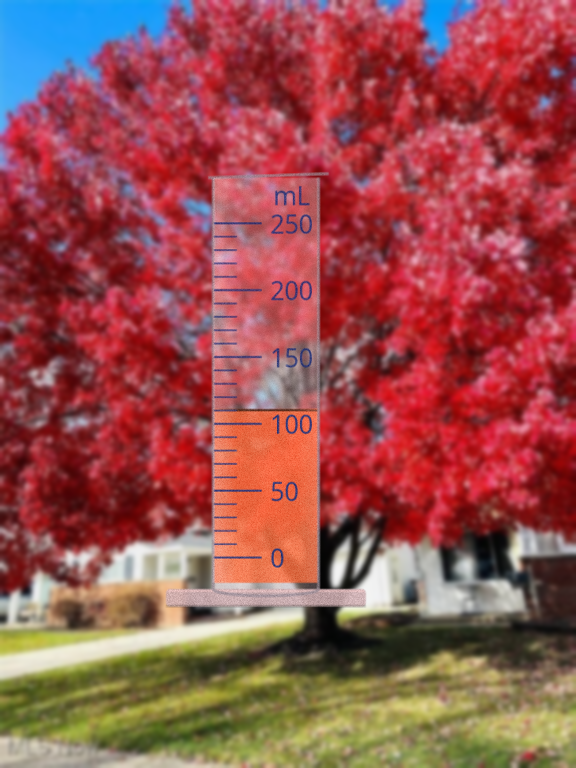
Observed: 110 (mL)
